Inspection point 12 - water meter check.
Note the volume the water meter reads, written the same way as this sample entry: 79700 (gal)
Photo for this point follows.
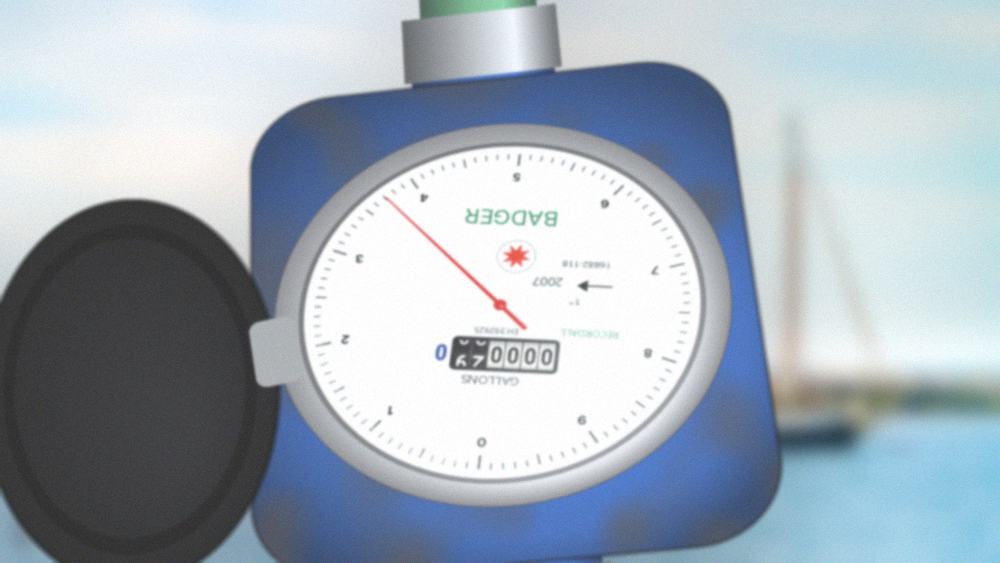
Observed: 293.7 (gal)
